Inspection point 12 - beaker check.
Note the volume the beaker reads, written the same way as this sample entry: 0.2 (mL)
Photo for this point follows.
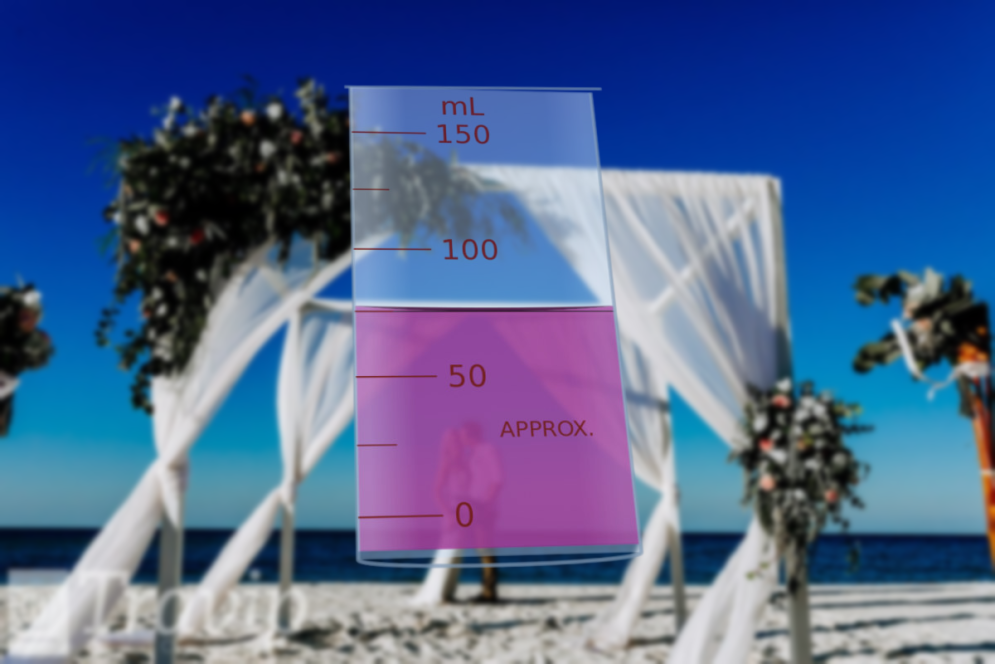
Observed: 75 (mL)
